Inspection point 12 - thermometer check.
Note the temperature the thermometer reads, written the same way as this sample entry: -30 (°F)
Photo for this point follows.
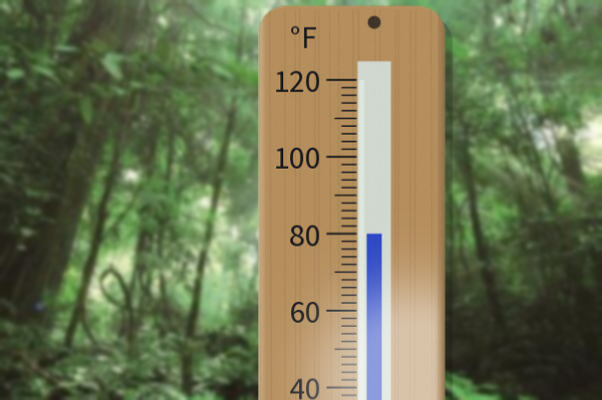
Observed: 80 (°F)
